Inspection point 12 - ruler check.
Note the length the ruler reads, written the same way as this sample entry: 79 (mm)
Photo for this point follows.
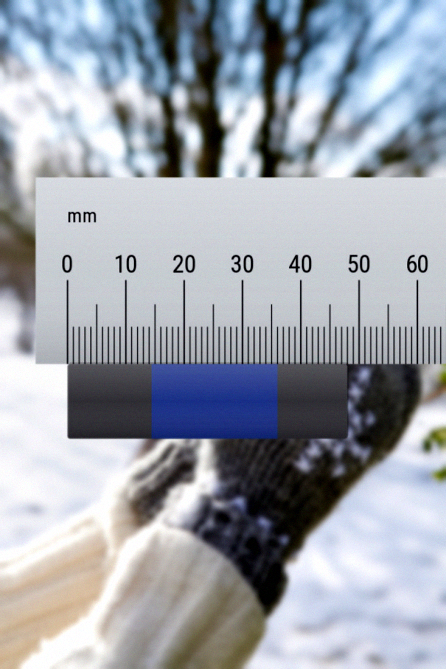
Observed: 48 (mm)
